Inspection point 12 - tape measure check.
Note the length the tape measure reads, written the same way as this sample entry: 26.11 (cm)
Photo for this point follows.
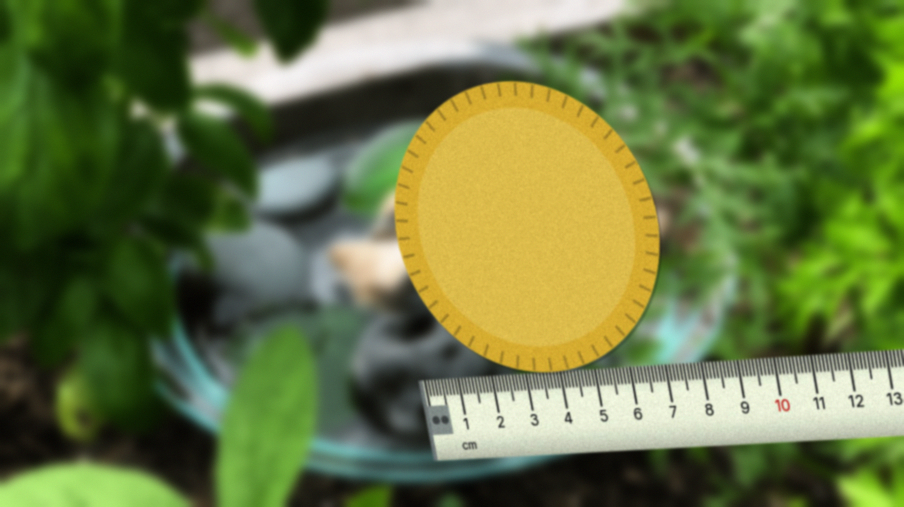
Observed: 7.5 (cm)
